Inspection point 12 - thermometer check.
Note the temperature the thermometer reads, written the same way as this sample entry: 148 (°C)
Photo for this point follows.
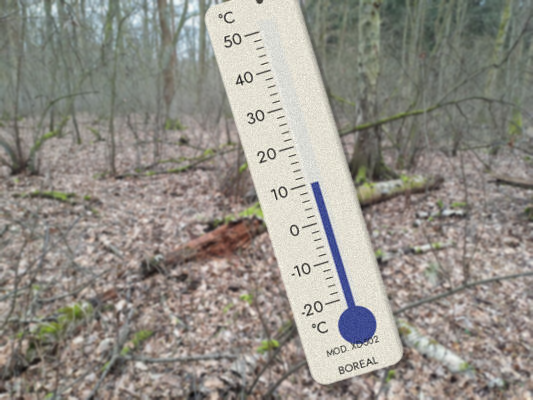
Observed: 10 (°C)
